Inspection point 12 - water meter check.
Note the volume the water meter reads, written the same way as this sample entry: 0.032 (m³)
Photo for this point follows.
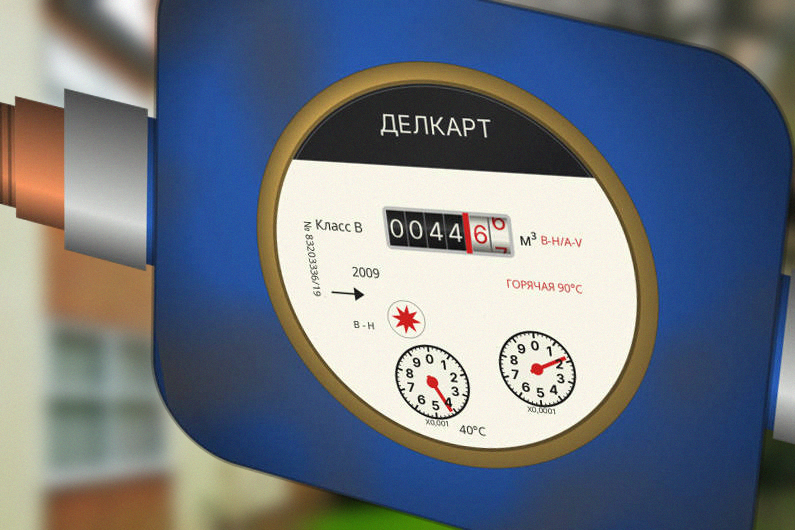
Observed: 44.6641 (m³)
